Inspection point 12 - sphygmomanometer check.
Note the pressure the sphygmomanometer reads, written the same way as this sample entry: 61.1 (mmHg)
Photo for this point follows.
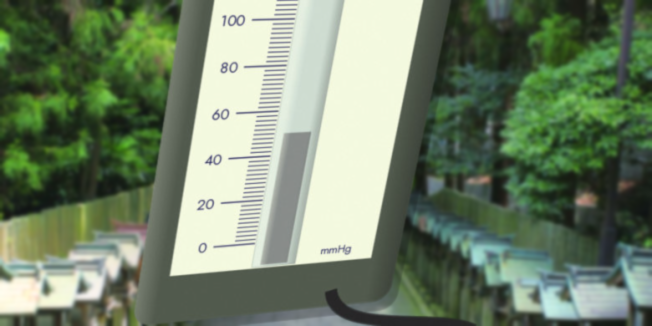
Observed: 50 (mmHg)
